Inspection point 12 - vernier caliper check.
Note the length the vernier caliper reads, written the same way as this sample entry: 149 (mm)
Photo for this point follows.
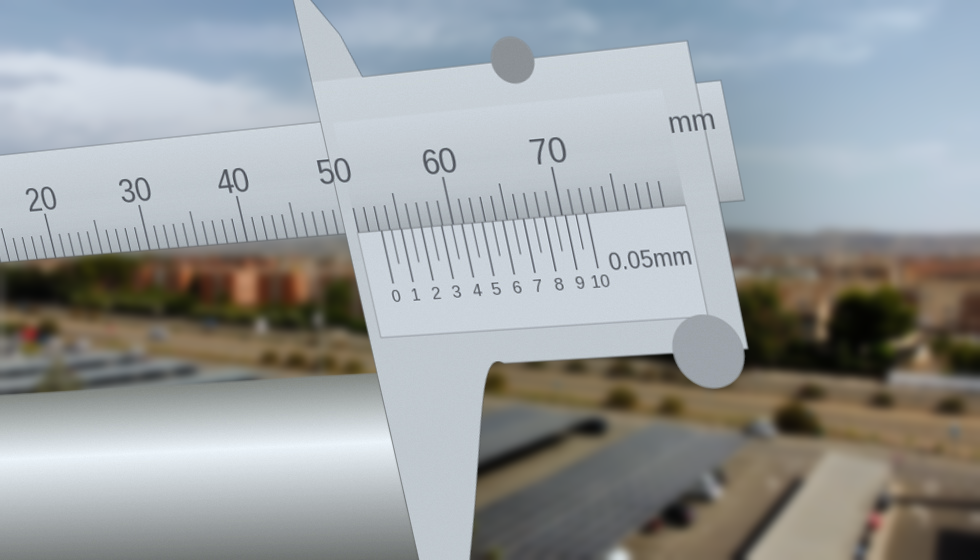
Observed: 53.2 (mm)
